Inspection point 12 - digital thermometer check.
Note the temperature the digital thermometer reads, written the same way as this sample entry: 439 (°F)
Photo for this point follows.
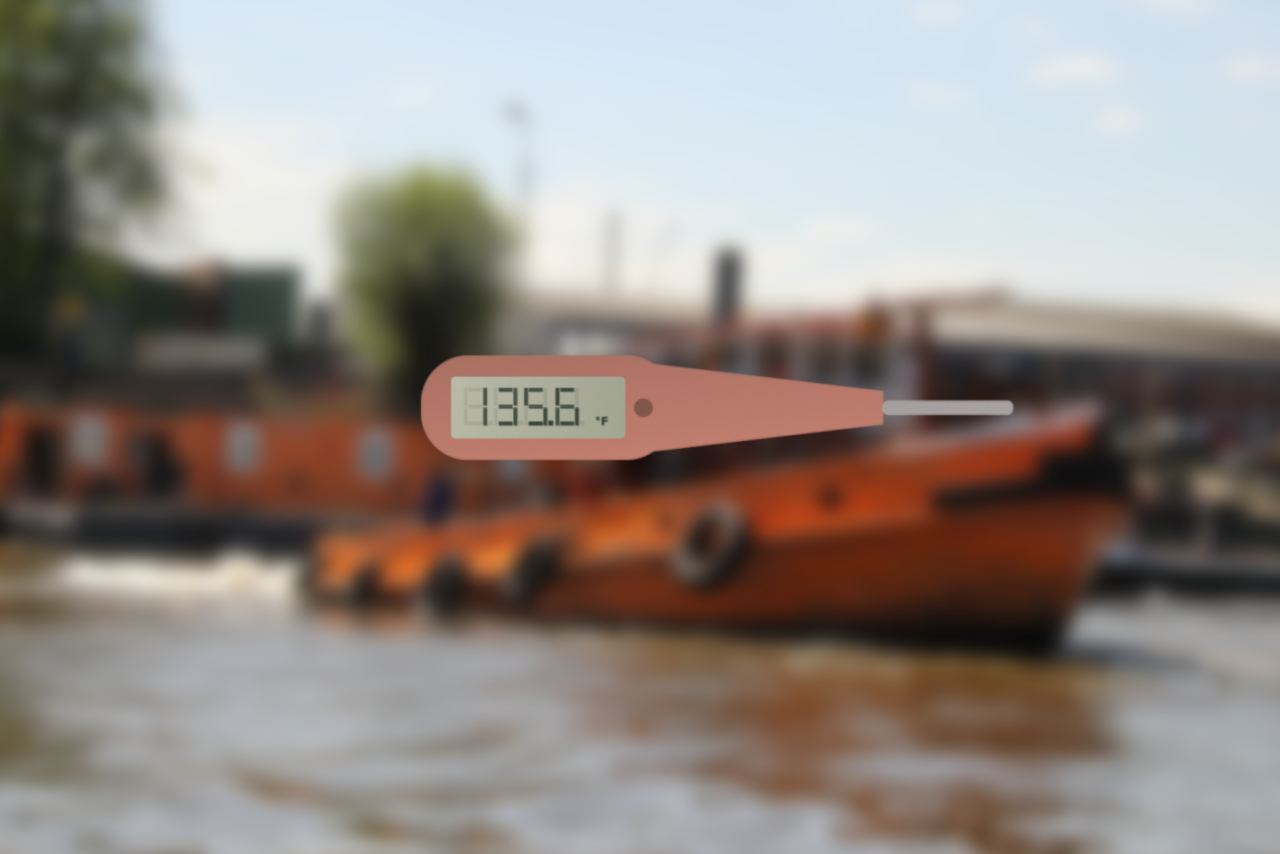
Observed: 135.6 (°F)
